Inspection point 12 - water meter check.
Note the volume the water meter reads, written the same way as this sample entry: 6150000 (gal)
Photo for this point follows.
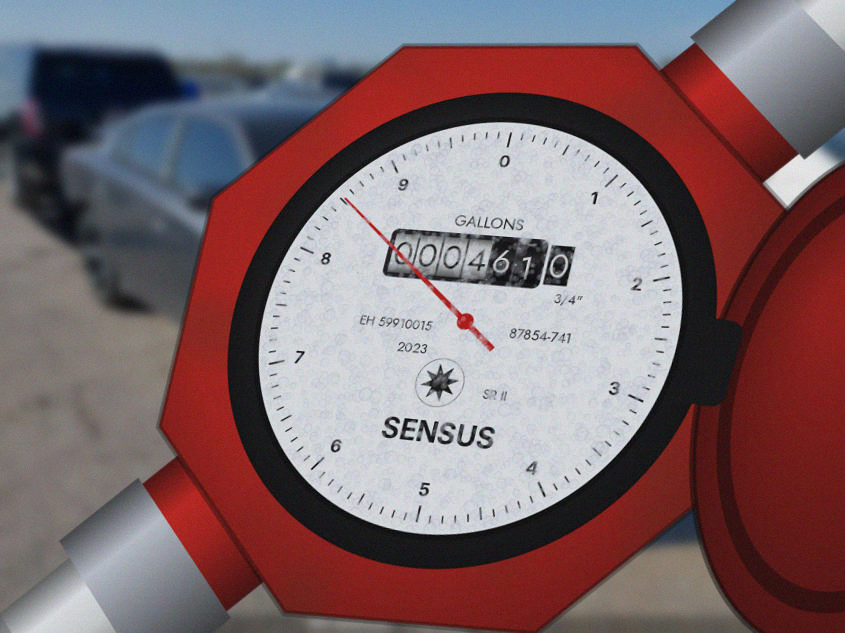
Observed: 4608.5 (gal)
